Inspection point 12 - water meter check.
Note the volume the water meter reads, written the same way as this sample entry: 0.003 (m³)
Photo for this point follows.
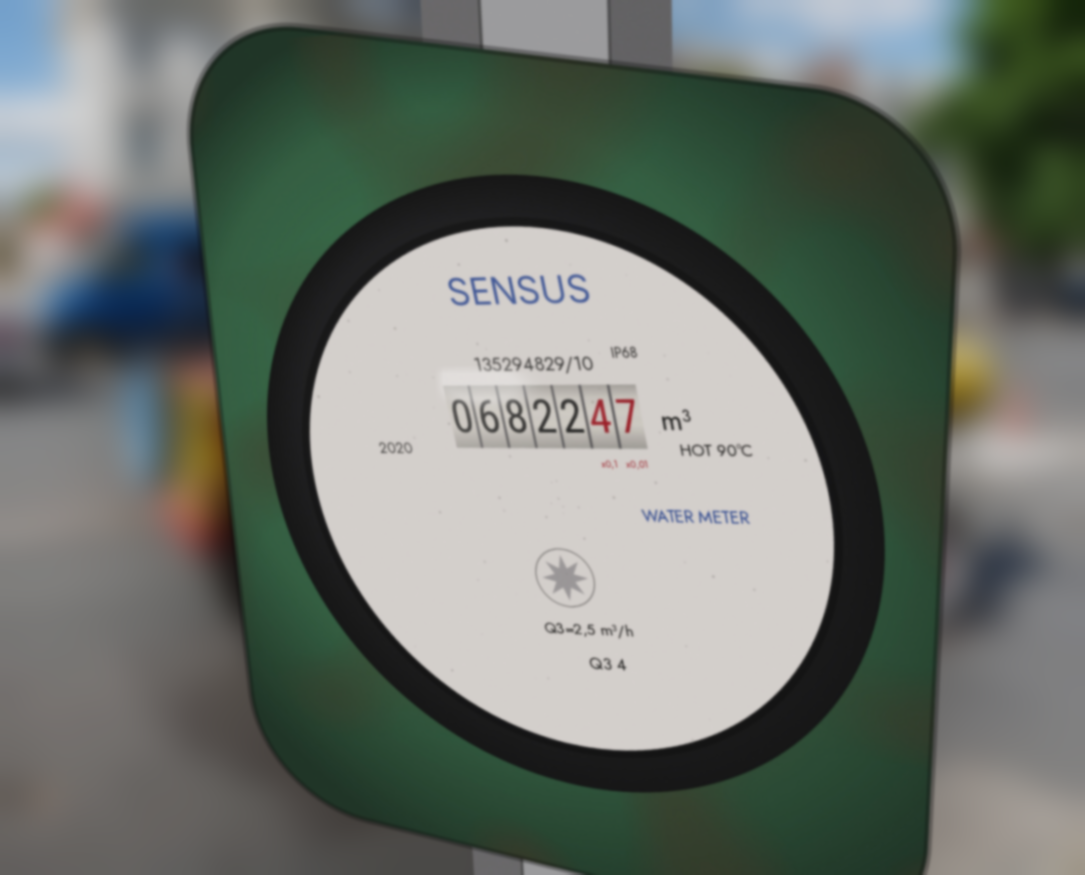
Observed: 6822.47 (m³)
